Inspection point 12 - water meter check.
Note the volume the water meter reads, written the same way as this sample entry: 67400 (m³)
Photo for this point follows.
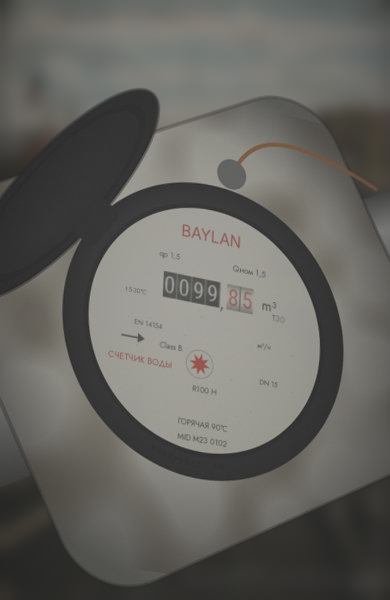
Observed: 99.85 (m³)
